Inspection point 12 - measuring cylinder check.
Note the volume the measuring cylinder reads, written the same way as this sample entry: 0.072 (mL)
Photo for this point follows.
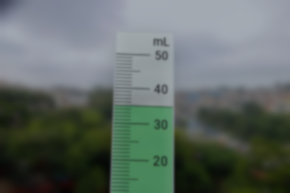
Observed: 35 (mL)
